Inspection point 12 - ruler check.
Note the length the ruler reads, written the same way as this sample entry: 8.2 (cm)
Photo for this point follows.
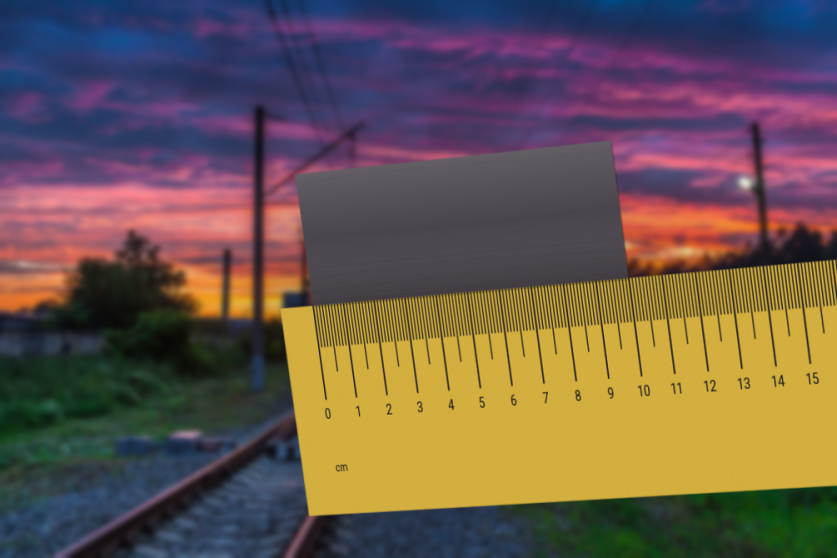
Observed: 10 (cm)
